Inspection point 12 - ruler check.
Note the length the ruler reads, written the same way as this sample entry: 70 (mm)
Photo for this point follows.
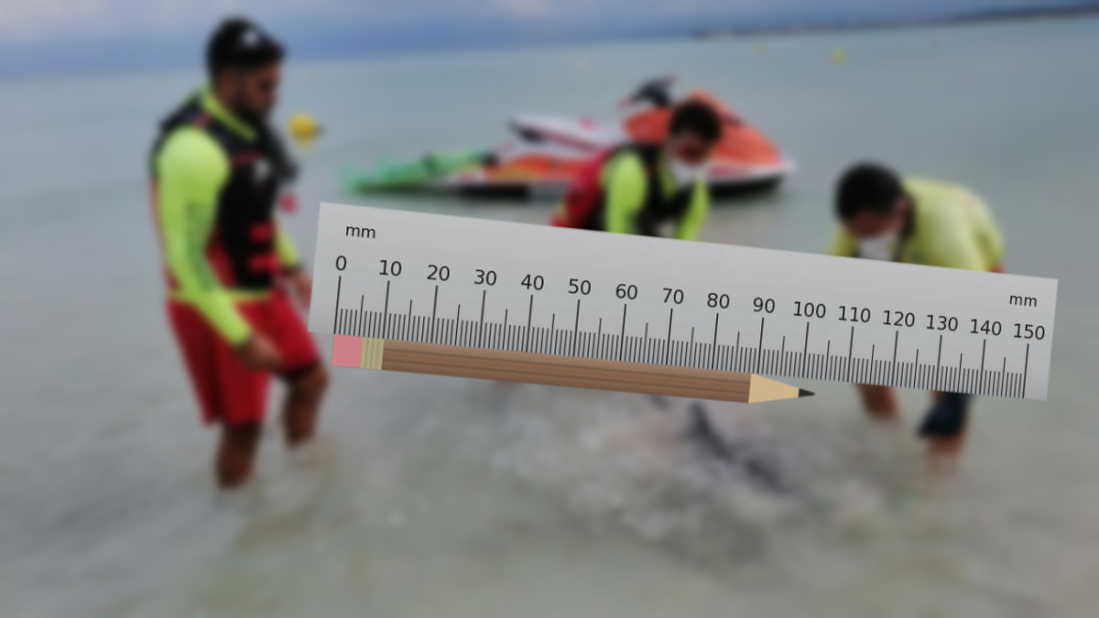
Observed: 103 (mm)
